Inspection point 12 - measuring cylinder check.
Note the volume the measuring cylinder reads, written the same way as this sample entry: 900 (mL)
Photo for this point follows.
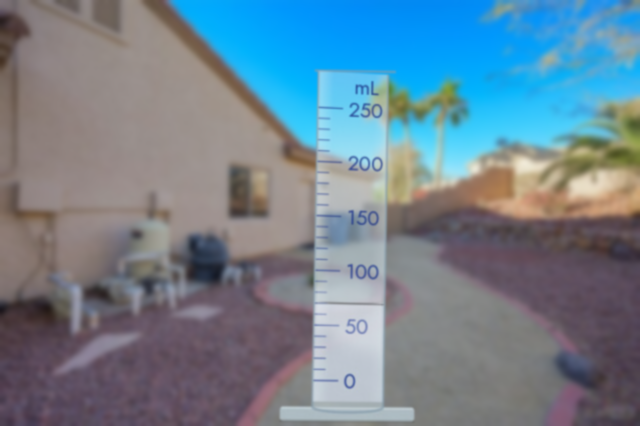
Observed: 70 (mL)
